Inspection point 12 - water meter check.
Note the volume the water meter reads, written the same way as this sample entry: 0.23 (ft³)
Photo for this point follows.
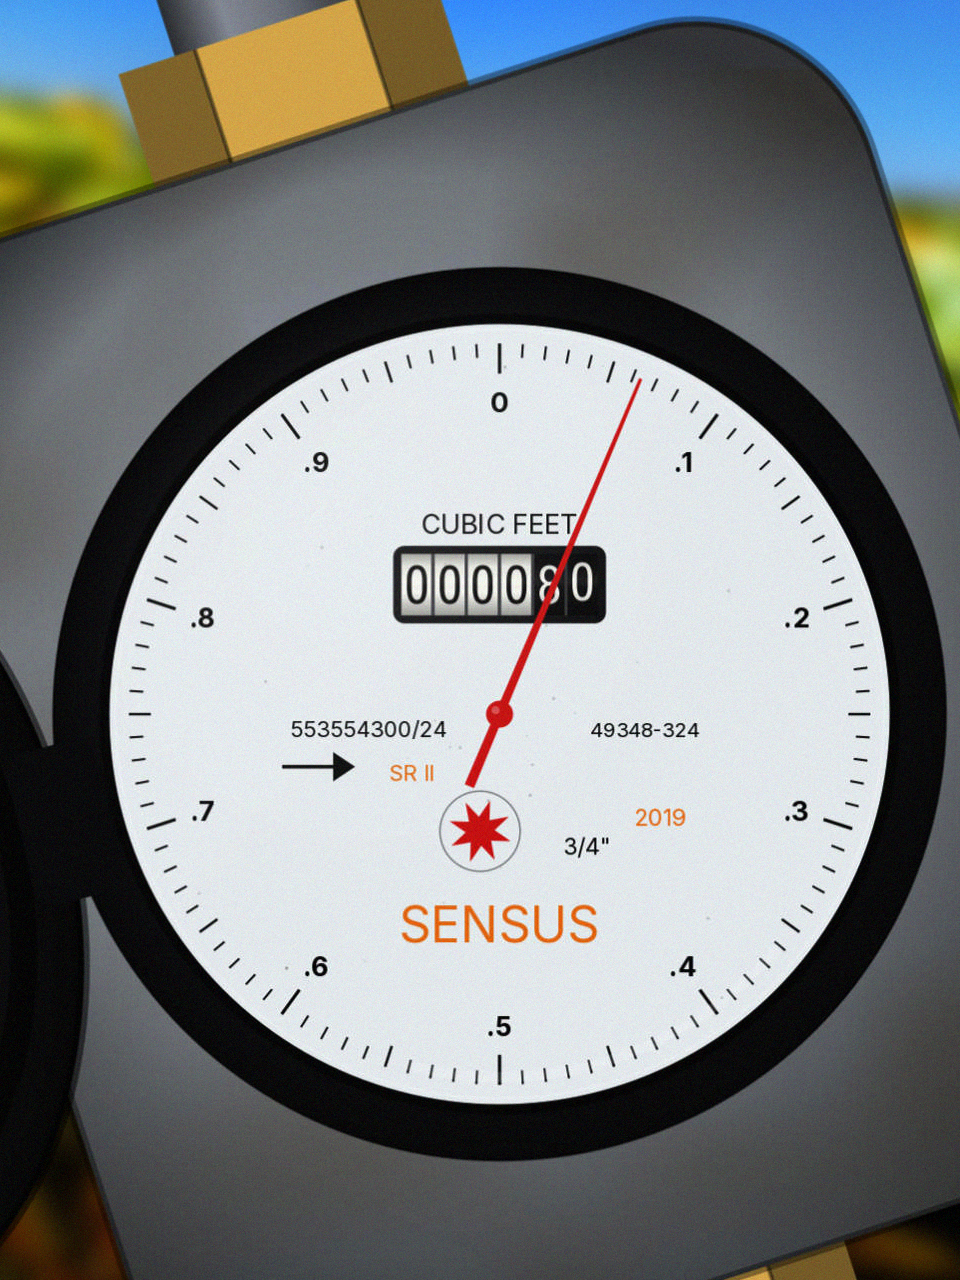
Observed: 80.06 (ft³)
